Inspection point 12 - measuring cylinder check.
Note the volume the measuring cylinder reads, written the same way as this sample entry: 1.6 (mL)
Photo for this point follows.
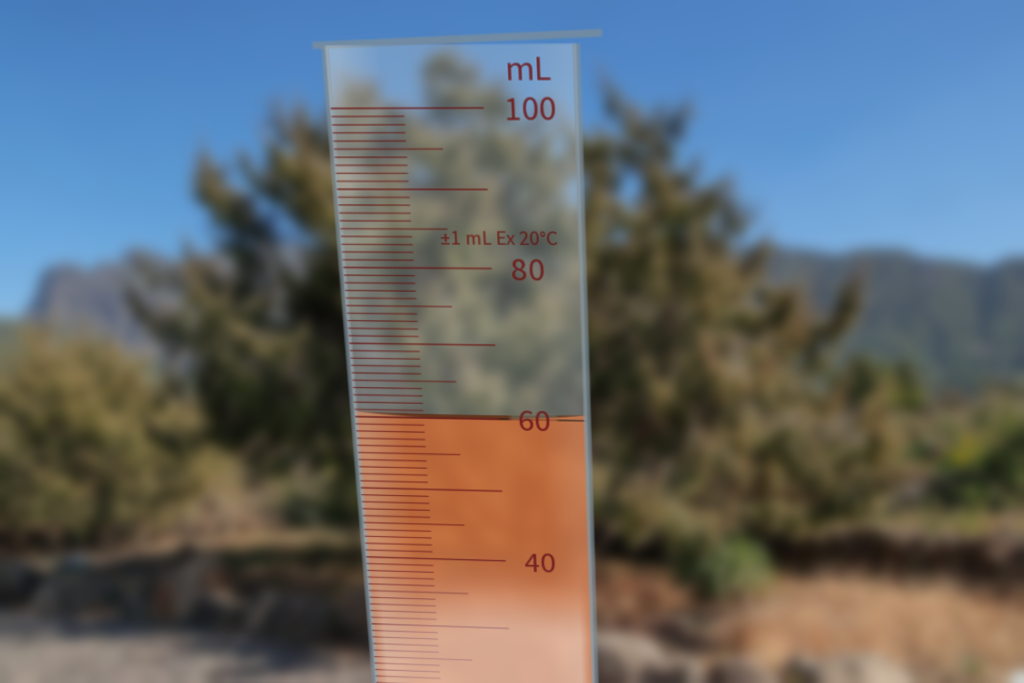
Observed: 60 (mL)
